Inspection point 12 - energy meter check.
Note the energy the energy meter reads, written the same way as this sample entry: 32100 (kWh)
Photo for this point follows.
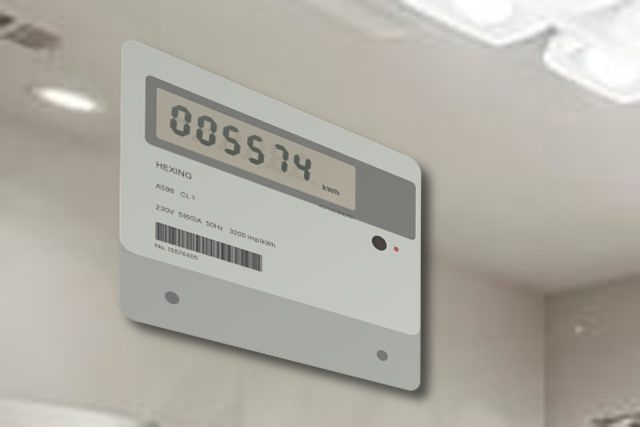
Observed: 5574 (kWh)
